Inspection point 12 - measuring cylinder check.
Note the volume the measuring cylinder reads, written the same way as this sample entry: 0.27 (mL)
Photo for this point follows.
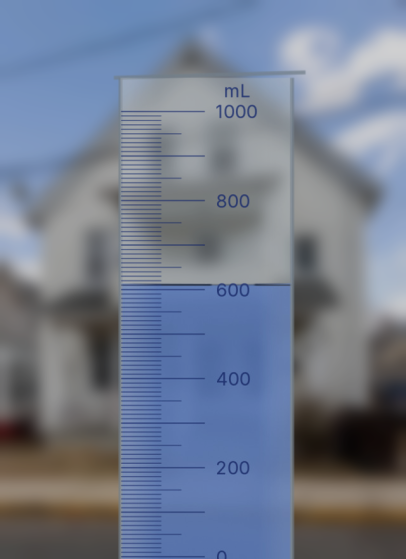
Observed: 610 (mL)
